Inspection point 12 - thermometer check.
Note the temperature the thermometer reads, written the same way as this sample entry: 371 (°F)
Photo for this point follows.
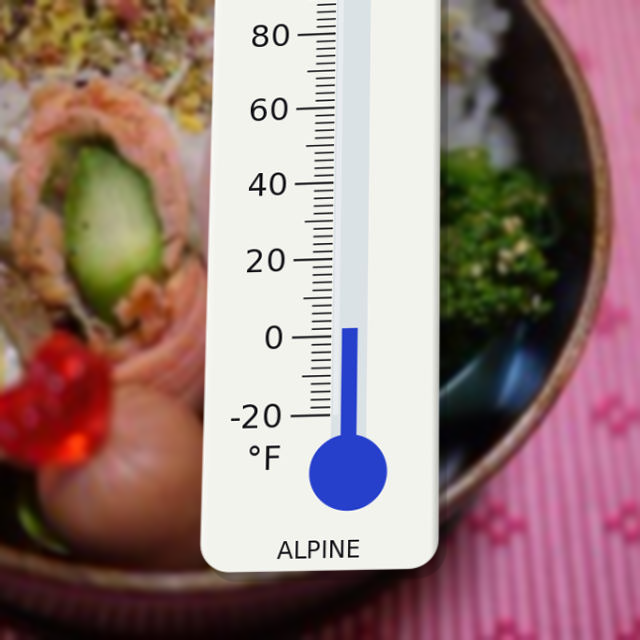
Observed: 2 (°F)
